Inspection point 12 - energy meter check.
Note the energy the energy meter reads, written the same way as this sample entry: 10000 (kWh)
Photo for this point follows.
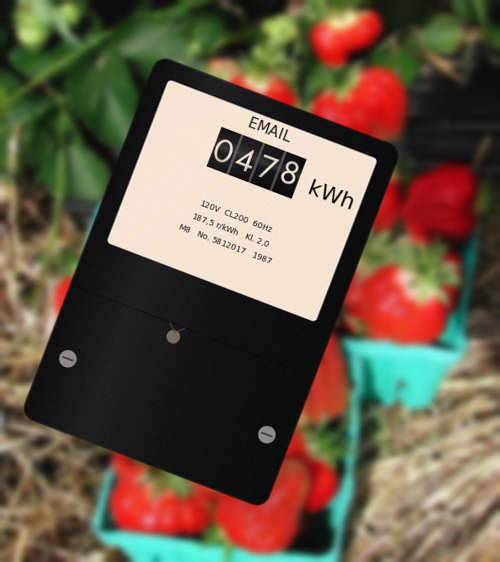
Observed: 478 (kWh)
